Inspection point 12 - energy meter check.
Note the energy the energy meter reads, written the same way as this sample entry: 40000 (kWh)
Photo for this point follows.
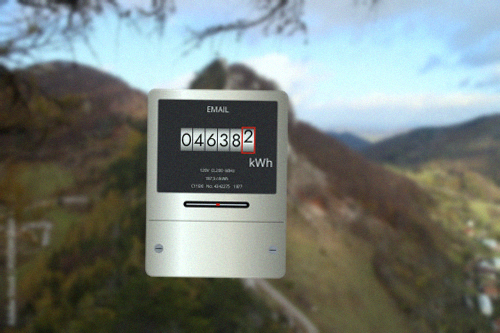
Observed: 4638.2 (kWh)
